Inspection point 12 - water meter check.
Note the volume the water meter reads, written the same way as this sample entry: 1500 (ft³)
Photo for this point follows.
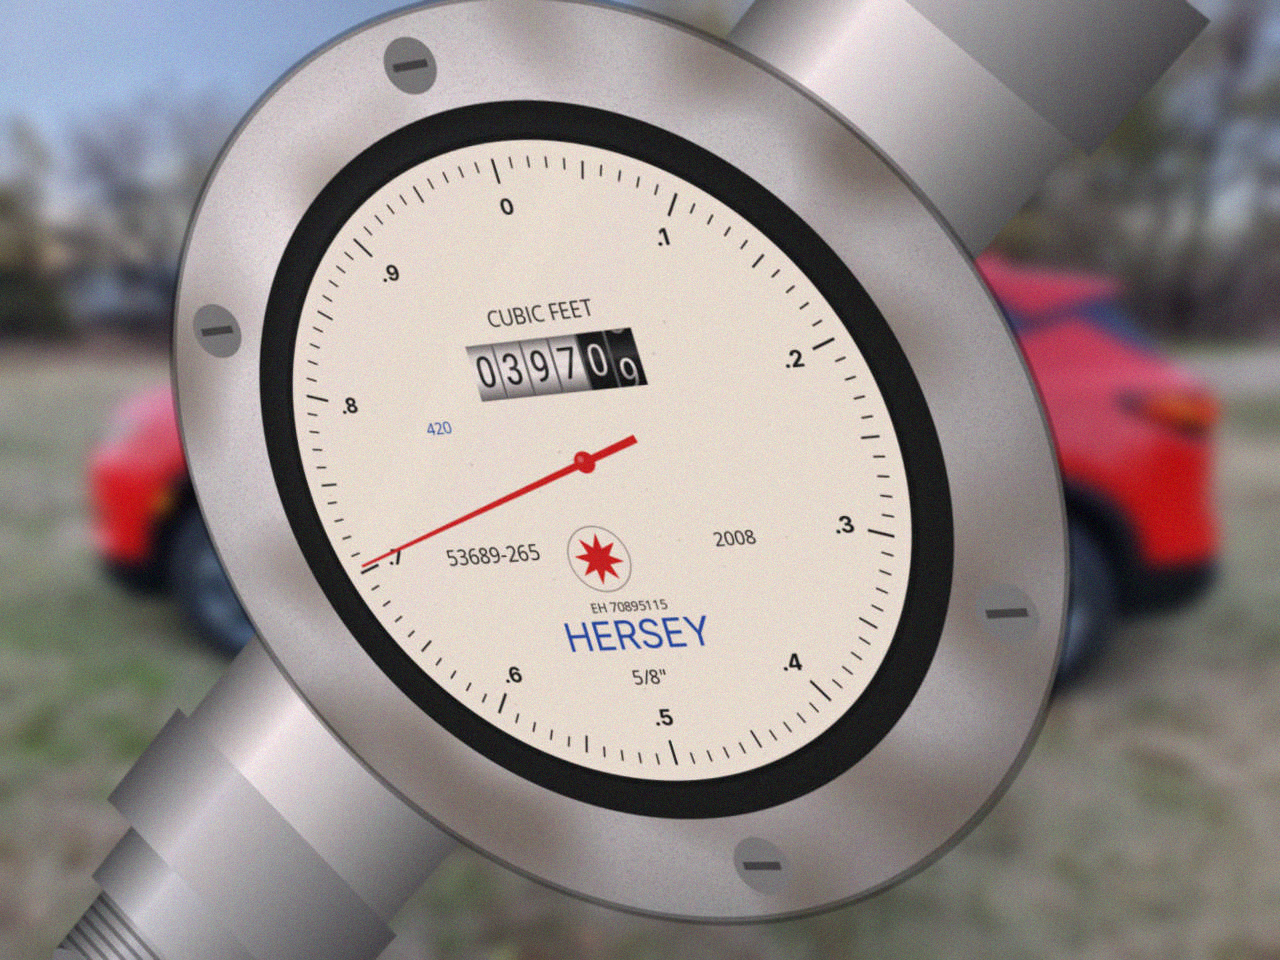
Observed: 39708.70 (ft³)
